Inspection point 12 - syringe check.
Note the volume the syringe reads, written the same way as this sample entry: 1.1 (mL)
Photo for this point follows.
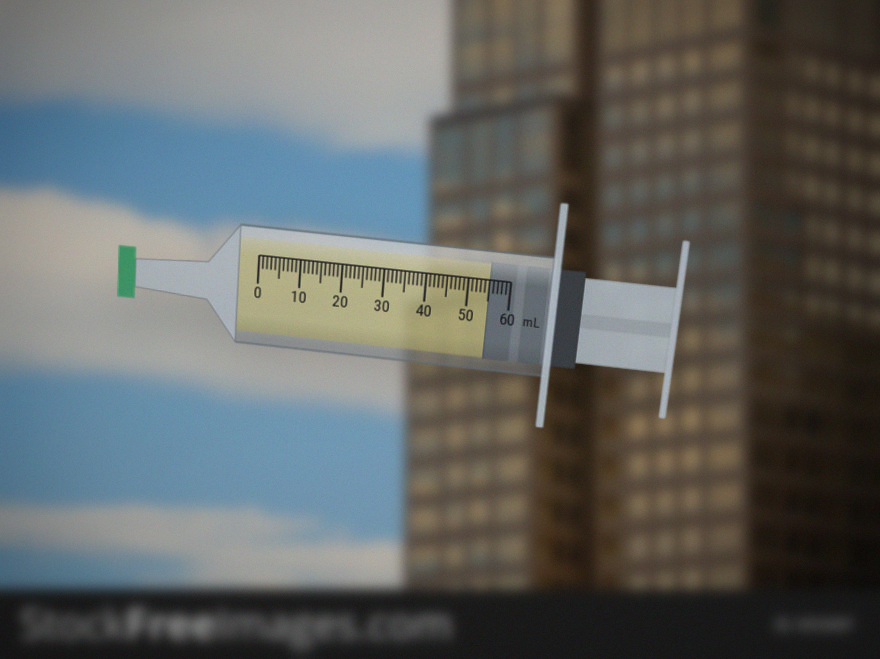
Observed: 55 (mL)
